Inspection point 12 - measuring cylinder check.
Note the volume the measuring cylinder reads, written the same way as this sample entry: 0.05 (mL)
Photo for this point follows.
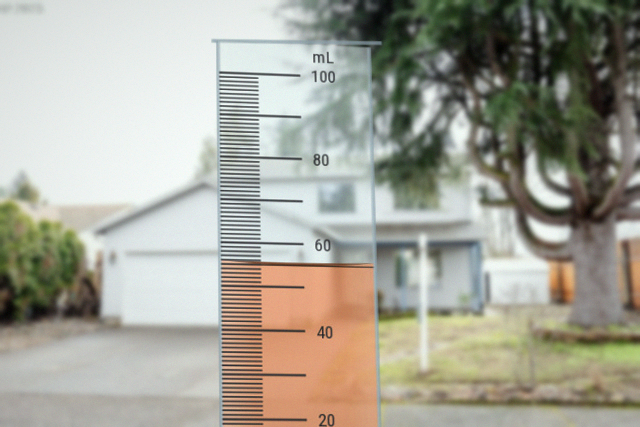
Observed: 55 (mL)
